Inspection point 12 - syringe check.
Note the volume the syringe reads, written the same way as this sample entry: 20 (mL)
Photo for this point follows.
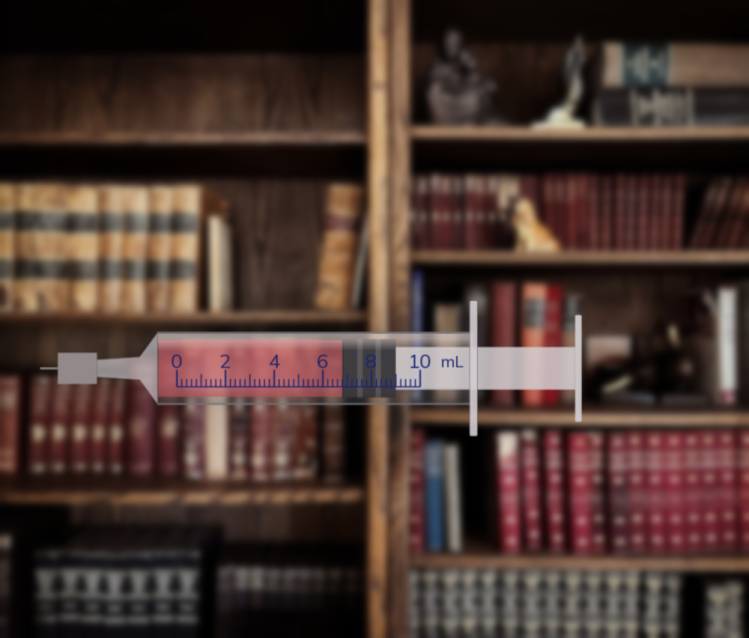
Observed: 6.8 (mL)
